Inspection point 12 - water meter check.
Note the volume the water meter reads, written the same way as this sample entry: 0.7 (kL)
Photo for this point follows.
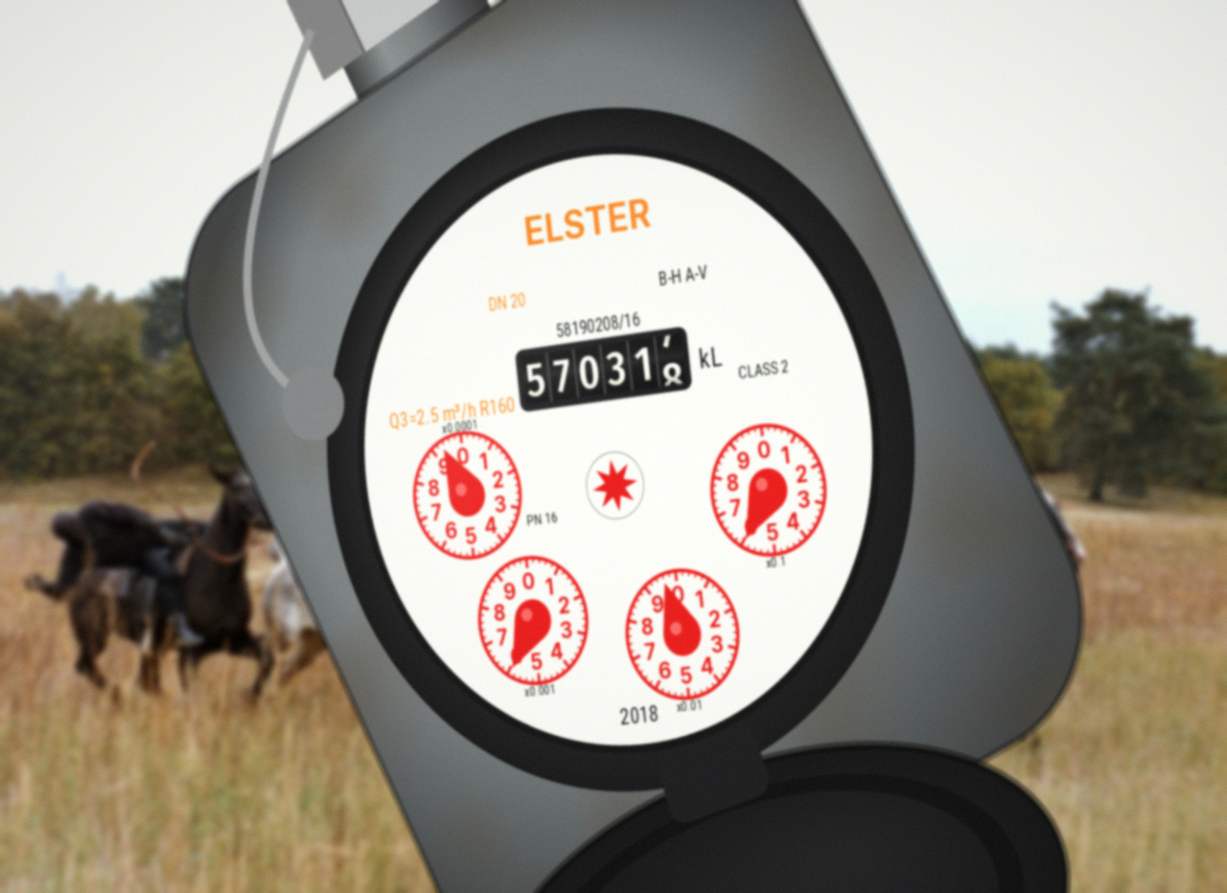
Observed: 570317.5959 (kL)
